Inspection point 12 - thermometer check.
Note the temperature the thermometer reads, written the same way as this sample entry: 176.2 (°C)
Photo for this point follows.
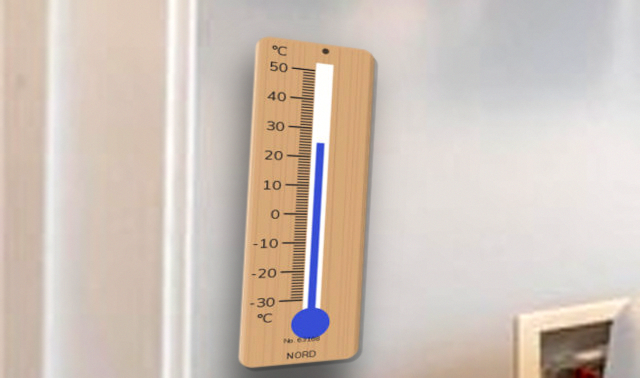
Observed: 25 (°C)
